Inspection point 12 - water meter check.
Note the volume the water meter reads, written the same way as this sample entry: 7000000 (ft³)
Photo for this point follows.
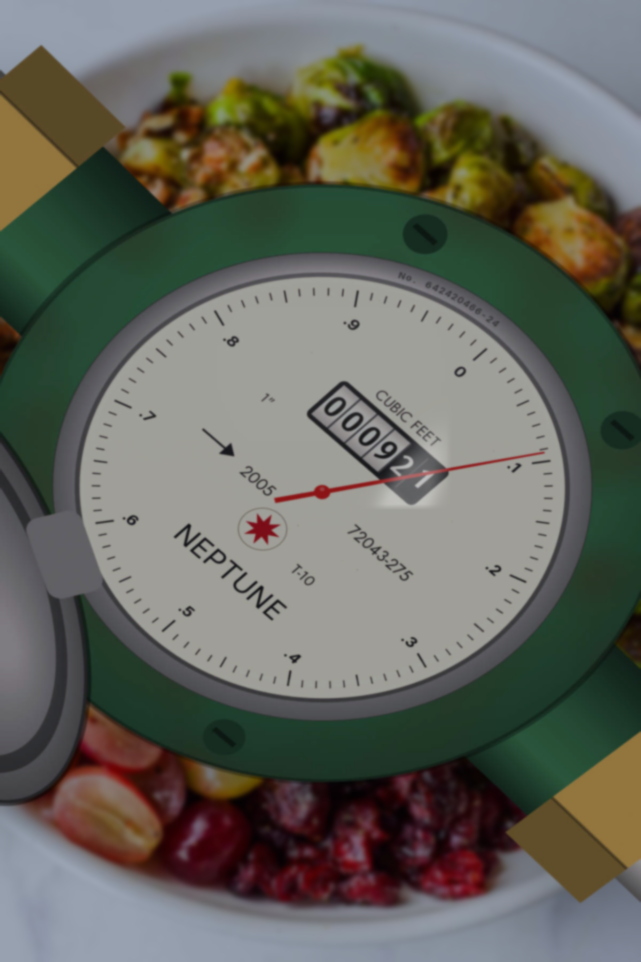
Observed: 921.09 (ft³)
